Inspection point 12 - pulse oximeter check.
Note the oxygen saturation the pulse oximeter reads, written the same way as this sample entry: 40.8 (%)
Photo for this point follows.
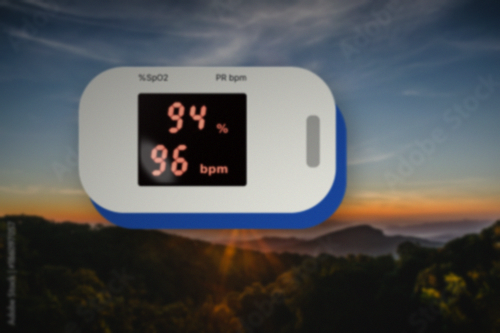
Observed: 94 (%)
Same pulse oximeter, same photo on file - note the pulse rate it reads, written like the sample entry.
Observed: 96 (bpm)
